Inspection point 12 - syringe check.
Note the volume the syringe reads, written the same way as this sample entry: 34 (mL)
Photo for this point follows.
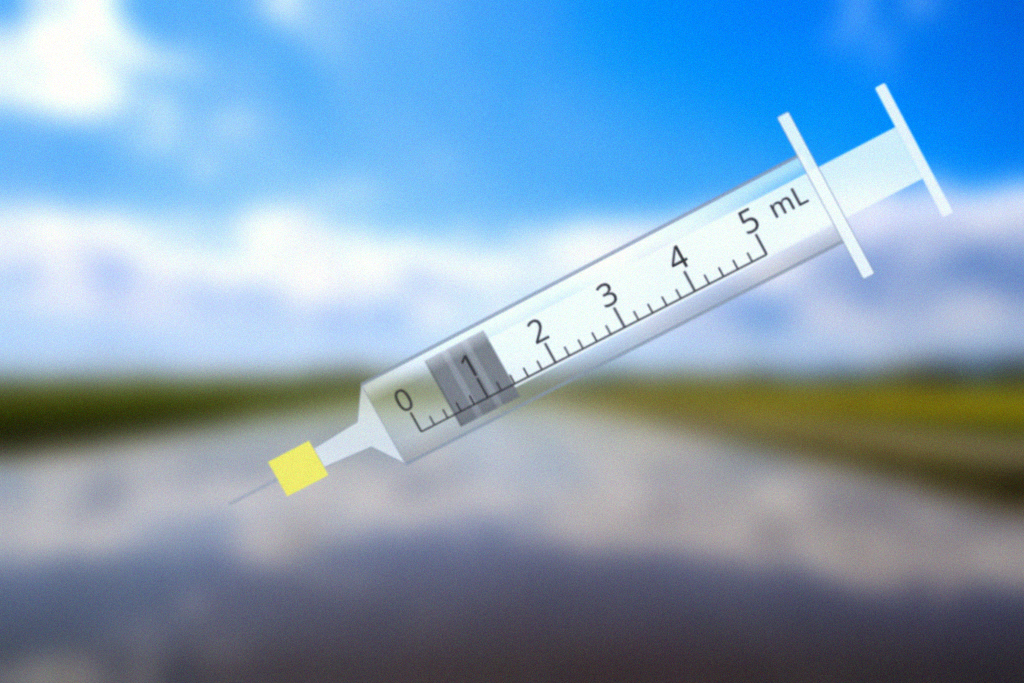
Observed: 0.5 (mL)
